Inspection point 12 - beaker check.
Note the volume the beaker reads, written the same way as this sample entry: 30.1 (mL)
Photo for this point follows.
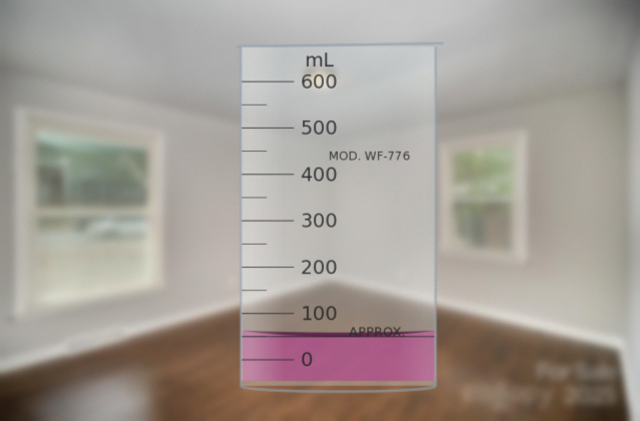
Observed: 50 (mL)
